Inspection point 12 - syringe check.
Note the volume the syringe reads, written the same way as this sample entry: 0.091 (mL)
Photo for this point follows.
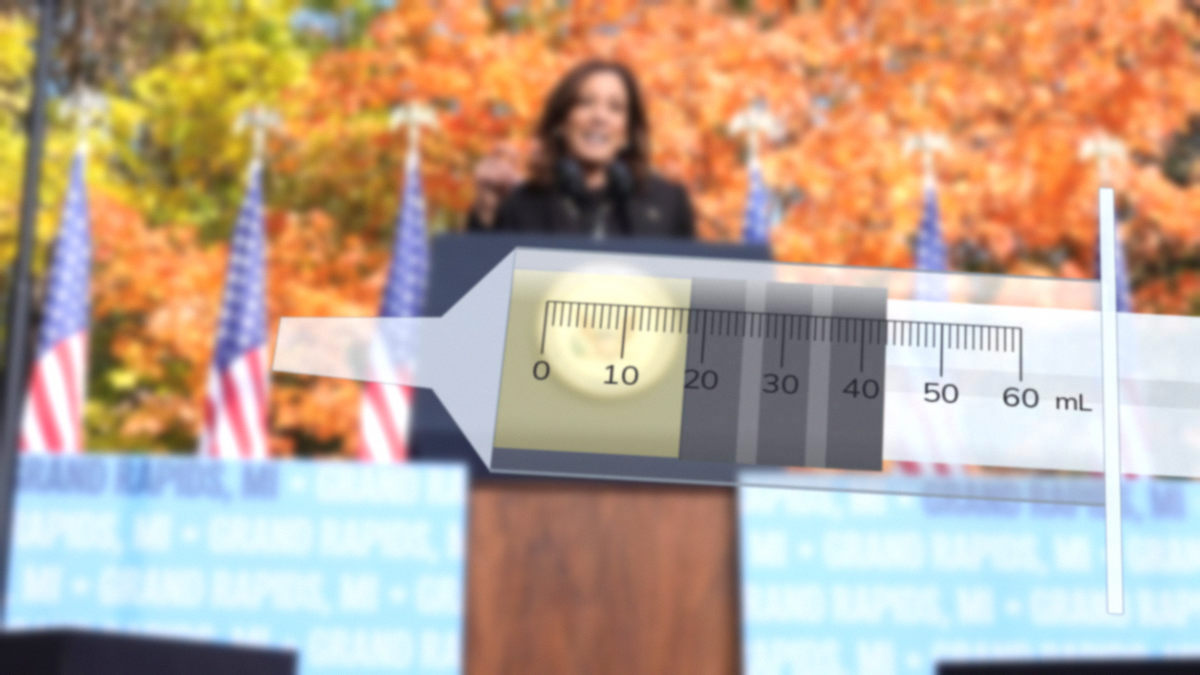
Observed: 18 (mL)
